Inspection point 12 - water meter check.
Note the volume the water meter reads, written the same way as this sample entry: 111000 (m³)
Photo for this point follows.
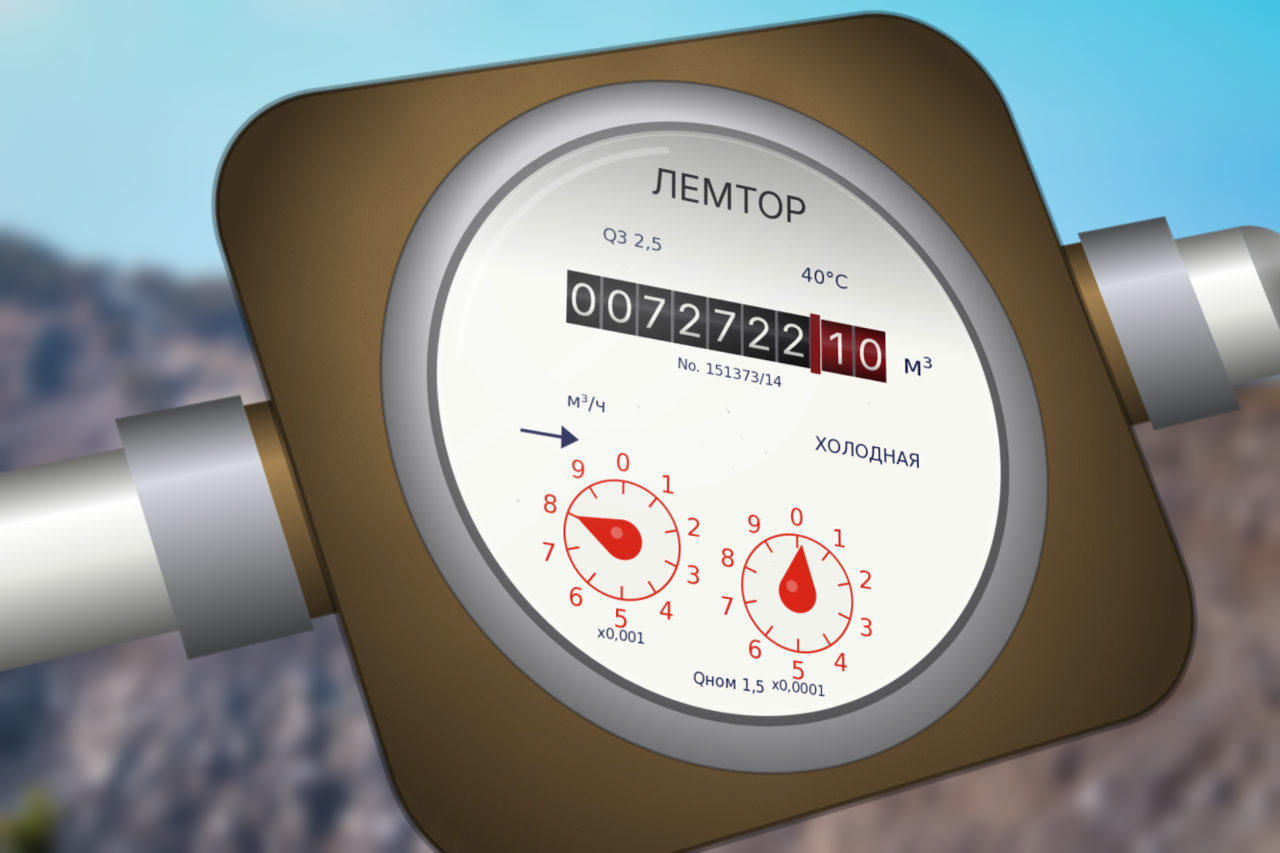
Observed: 72722.1080 (m³)
